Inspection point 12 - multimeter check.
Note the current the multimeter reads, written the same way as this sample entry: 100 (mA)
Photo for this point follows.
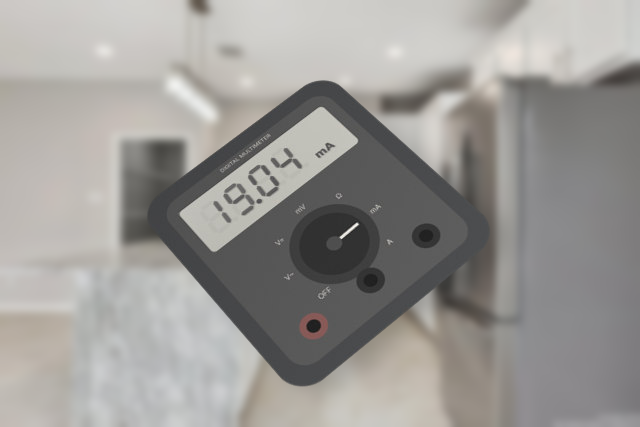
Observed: 19.04 (mA)
